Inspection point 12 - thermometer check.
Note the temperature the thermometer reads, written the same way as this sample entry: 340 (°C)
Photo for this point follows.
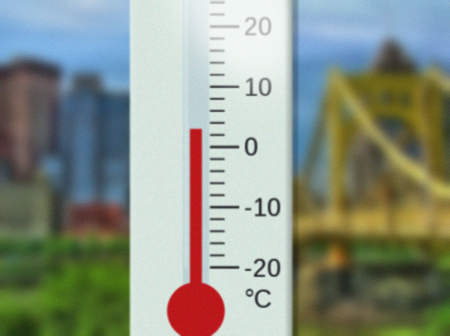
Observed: 3 (°C)
